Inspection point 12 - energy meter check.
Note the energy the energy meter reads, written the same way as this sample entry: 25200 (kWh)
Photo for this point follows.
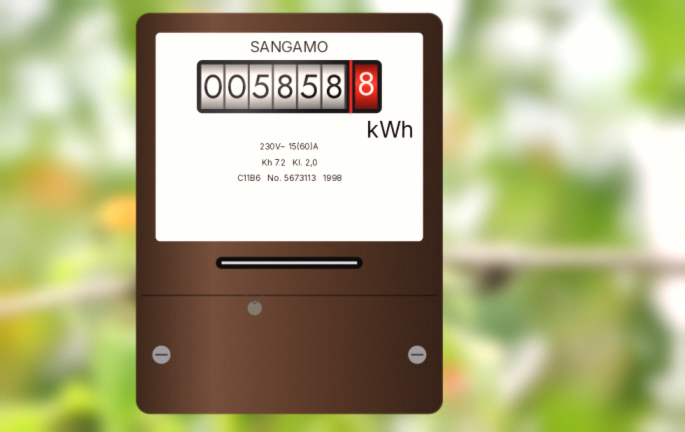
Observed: 5858.8 (kWh)
